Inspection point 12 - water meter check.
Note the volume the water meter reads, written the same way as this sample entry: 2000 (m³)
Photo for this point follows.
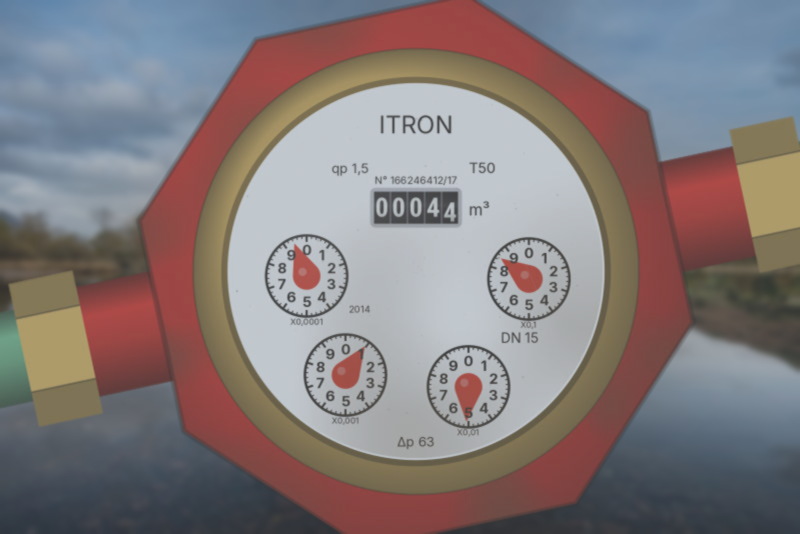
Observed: 43.8509 (m³)
